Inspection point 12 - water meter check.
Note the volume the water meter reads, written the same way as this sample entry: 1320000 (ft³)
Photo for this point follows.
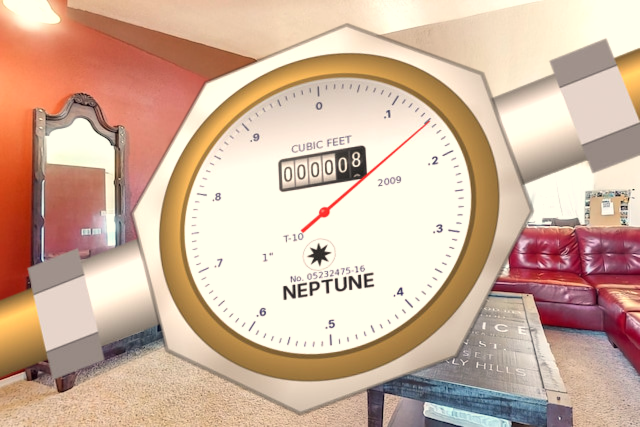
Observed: 8.15 (ft³)
